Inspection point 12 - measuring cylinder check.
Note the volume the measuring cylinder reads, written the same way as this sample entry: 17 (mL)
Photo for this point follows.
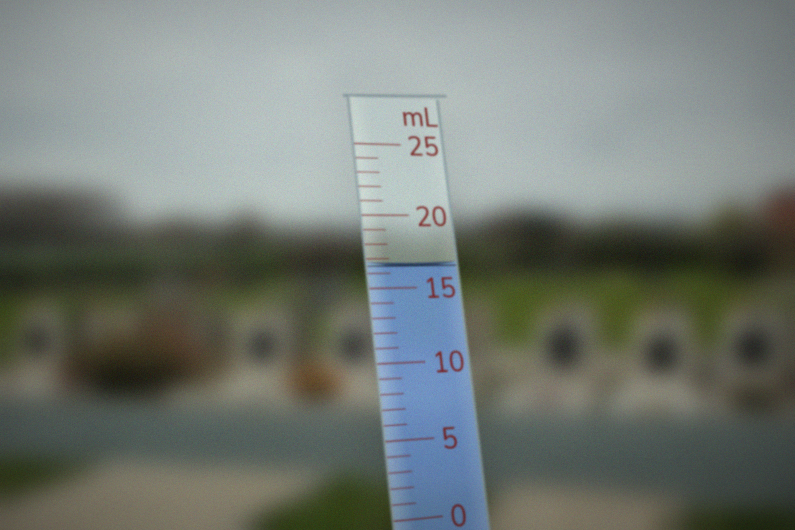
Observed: 16.5 (mL)
